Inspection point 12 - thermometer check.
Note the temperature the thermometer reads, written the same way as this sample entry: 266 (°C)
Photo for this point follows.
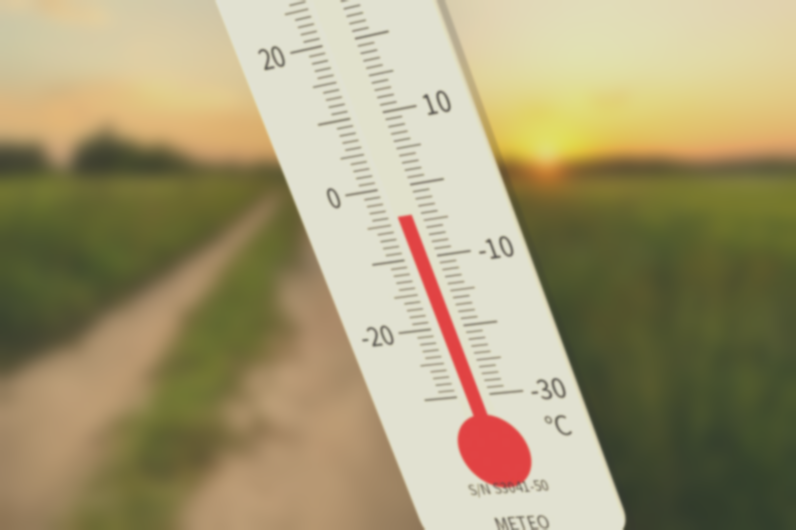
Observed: -4 (°C)
